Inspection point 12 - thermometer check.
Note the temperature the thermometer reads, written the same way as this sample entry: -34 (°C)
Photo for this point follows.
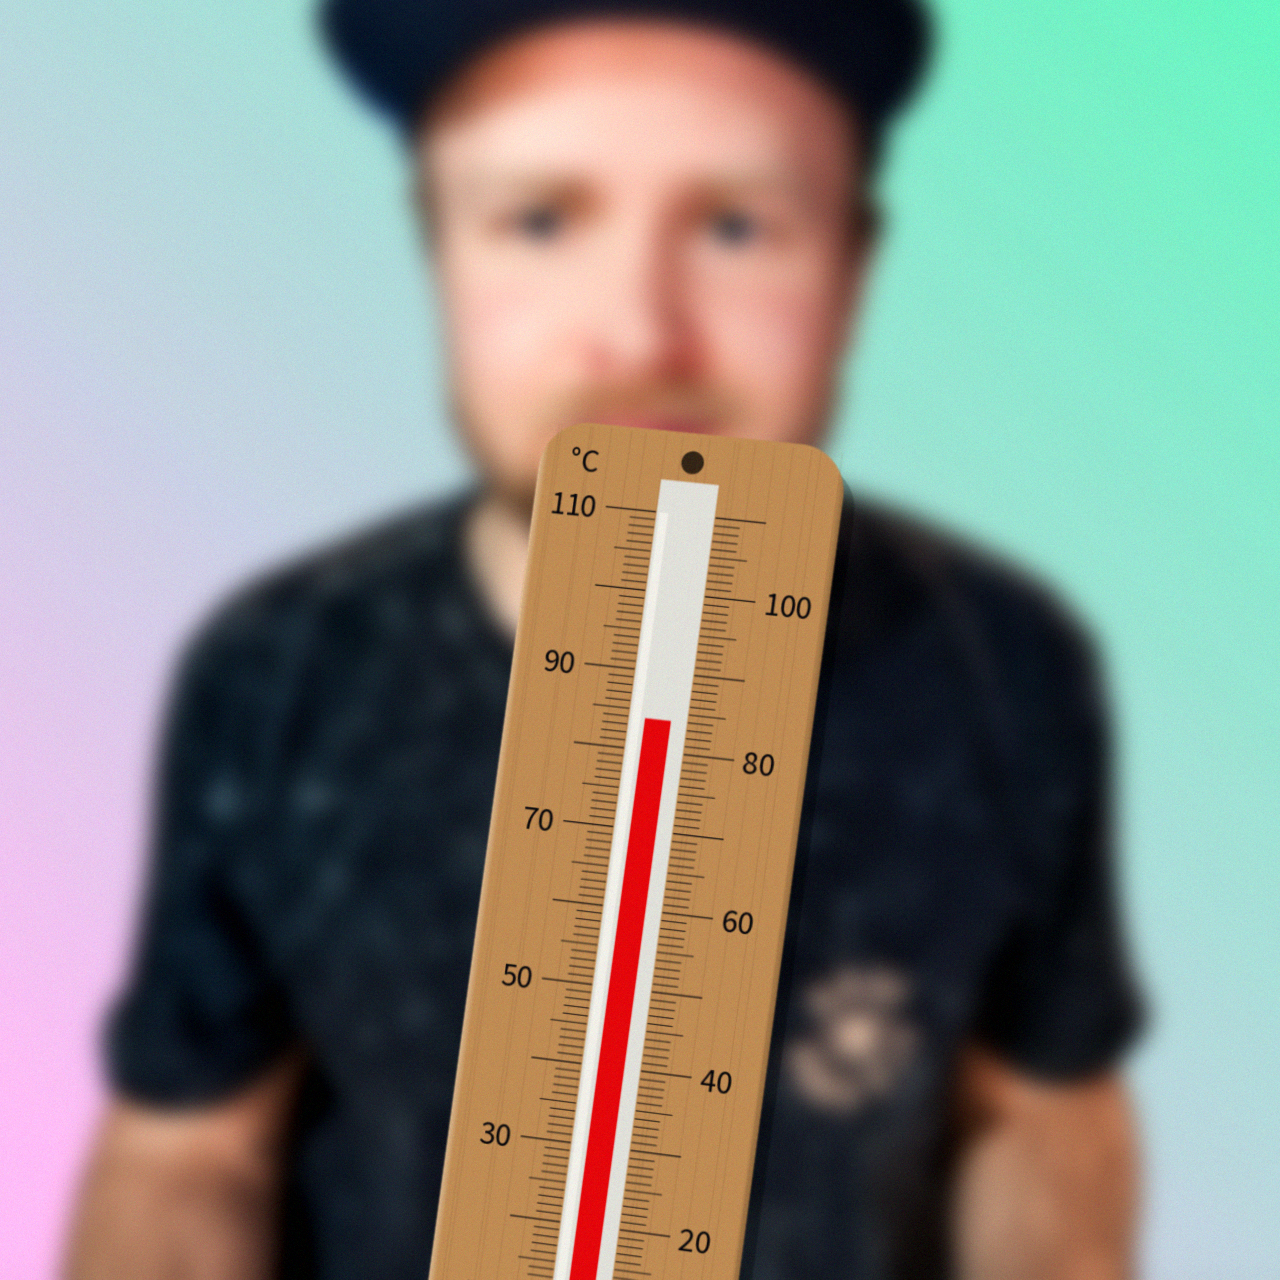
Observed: 84 (°C)
